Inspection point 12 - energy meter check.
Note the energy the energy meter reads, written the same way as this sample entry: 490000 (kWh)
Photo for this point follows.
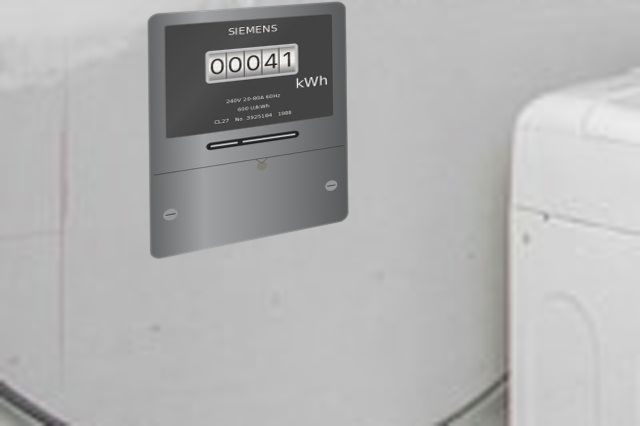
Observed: 41 (kWh)
